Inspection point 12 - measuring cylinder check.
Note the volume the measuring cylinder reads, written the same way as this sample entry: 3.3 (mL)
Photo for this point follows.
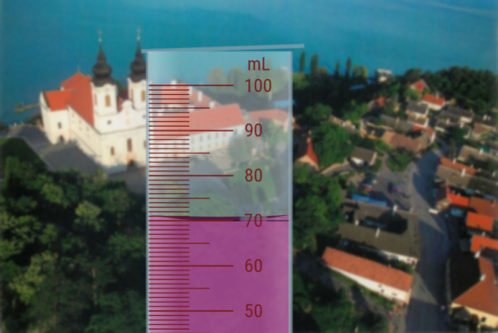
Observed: 70 (mL)
